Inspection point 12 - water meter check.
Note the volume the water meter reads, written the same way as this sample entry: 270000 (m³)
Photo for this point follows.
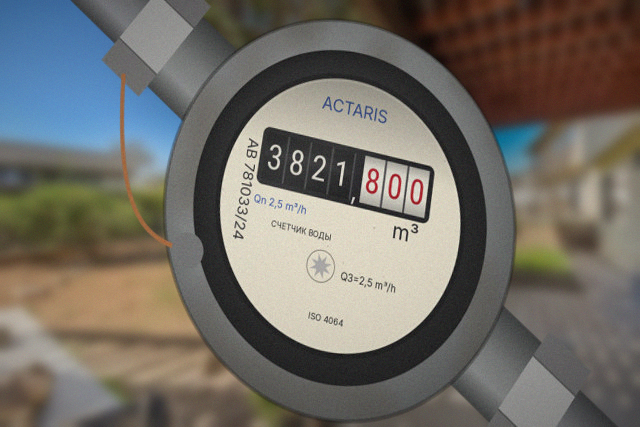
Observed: 3821.800 (m³)
